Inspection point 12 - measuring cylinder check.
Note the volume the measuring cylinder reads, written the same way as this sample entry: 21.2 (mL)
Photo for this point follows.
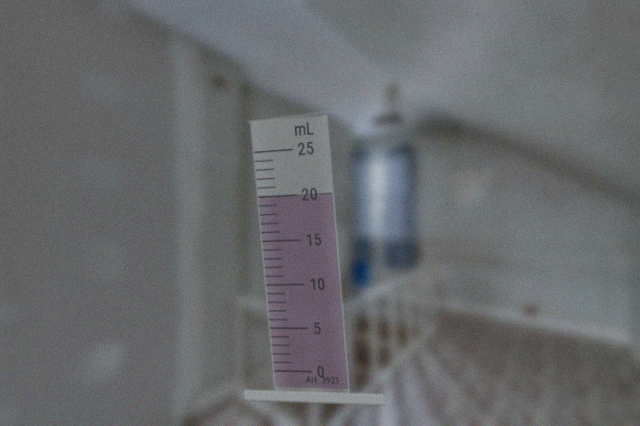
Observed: 20 (mL)
